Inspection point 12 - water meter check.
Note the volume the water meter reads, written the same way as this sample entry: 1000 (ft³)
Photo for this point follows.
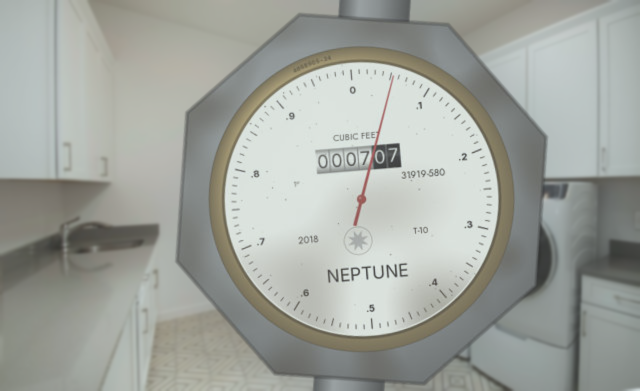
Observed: 707.05 (ft³)
